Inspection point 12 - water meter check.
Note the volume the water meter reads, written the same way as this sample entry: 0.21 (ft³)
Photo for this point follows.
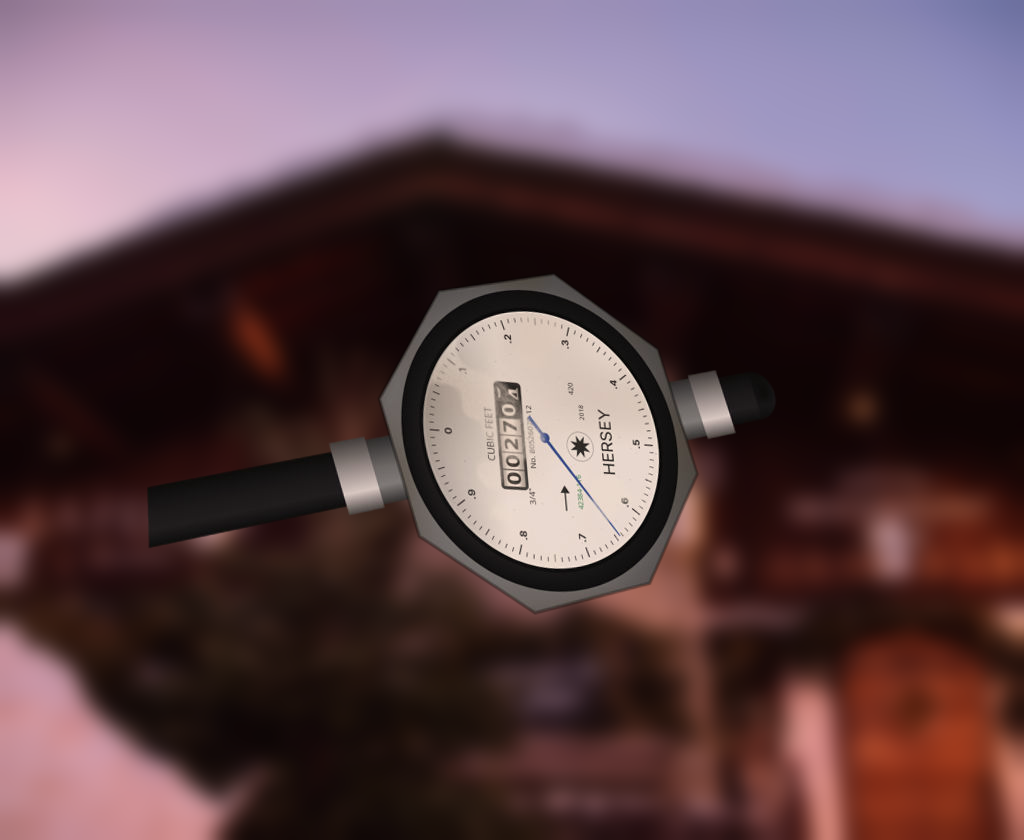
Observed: 2703.64 (ft³)
